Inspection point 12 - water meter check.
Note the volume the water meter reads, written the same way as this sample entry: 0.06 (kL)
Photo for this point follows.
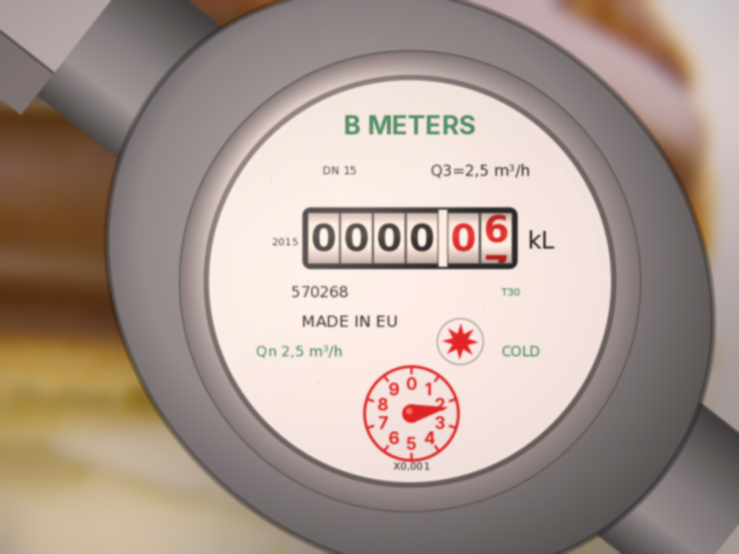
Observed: 0.062 (kL)
